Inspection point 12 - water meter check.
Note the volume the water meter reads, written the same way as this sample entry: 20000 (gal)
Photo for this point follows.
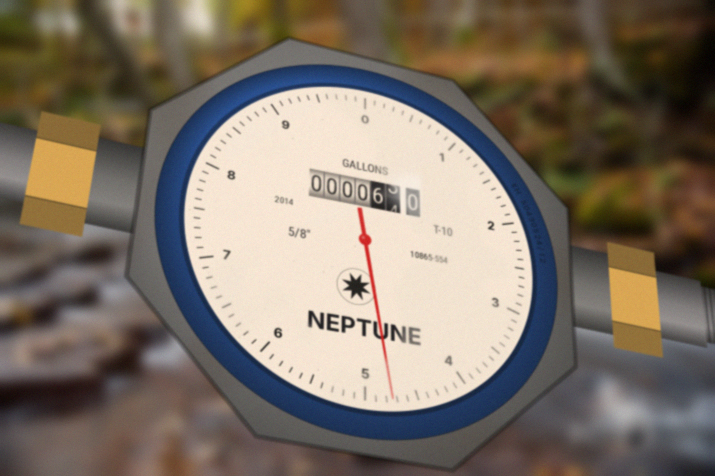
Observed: 634.7 (gal)
